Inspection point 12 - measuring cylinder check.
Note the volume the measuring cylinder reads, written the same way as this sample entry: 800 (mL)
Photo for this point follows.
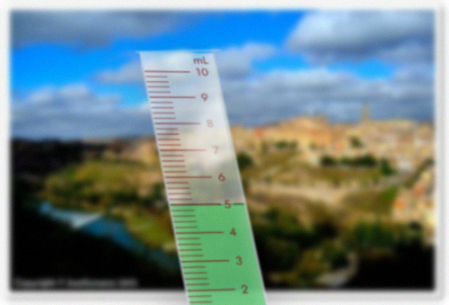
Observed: 5 (mL)
